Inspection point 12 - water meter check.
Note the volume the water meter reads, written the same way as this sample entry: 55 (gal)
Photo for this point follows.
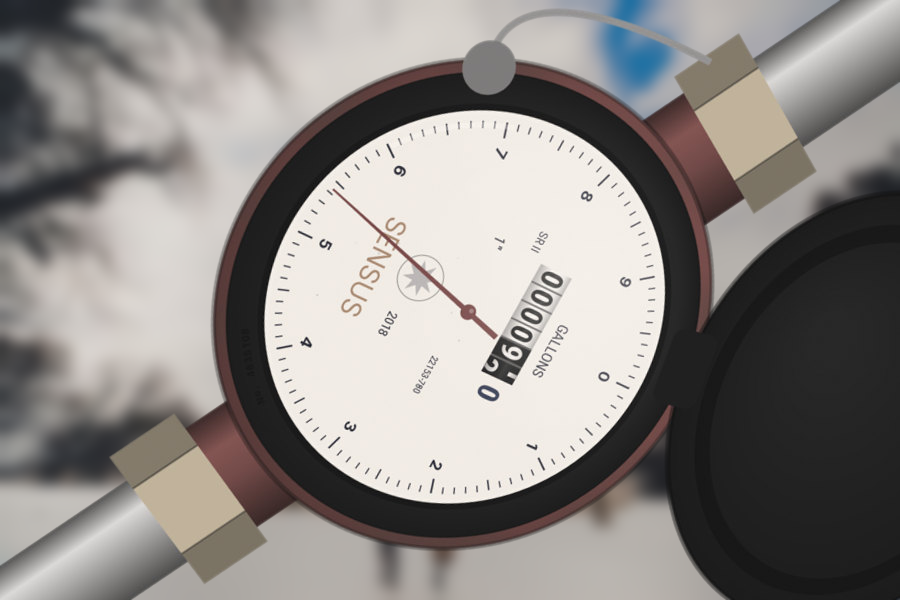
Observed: 915.4 (gal)
